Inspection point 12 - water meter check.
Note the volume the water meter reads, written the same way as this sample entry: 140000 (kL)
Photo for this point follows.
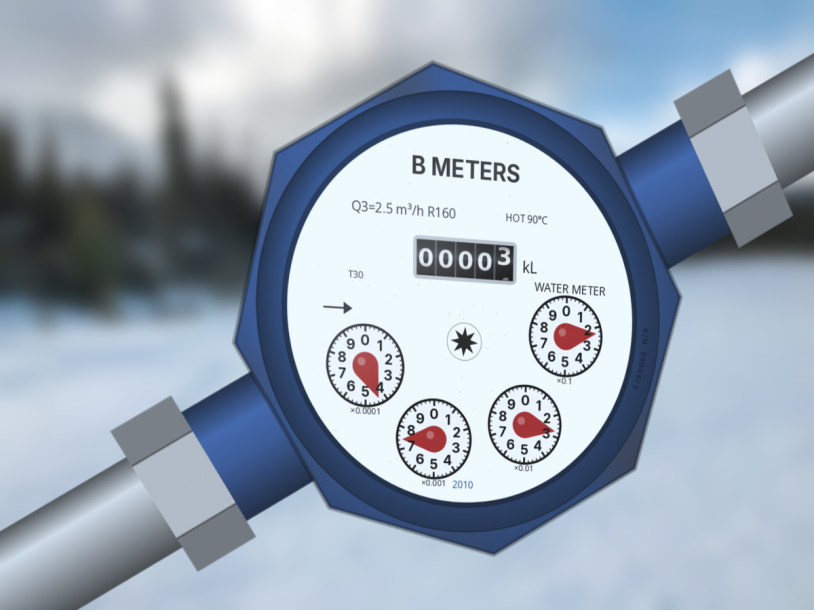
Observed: 3.2274 (kL)
